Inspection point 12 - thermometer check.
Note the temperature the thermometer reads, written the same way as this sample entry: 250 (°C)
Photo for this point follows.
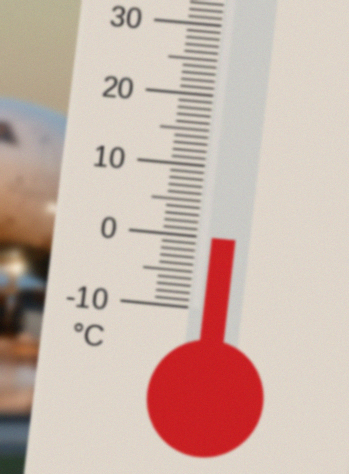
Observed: 0 (°C)
